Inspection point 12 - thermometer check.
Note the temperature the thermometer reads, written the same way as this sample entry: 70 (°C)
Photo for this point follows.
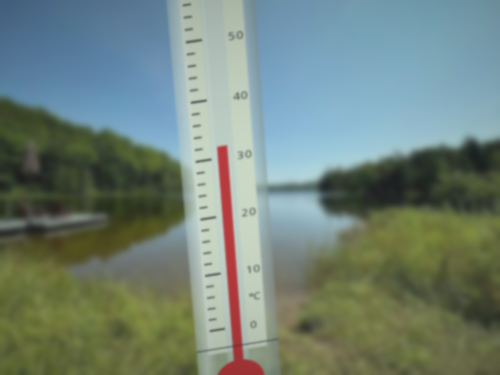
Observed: 32 (°C)
